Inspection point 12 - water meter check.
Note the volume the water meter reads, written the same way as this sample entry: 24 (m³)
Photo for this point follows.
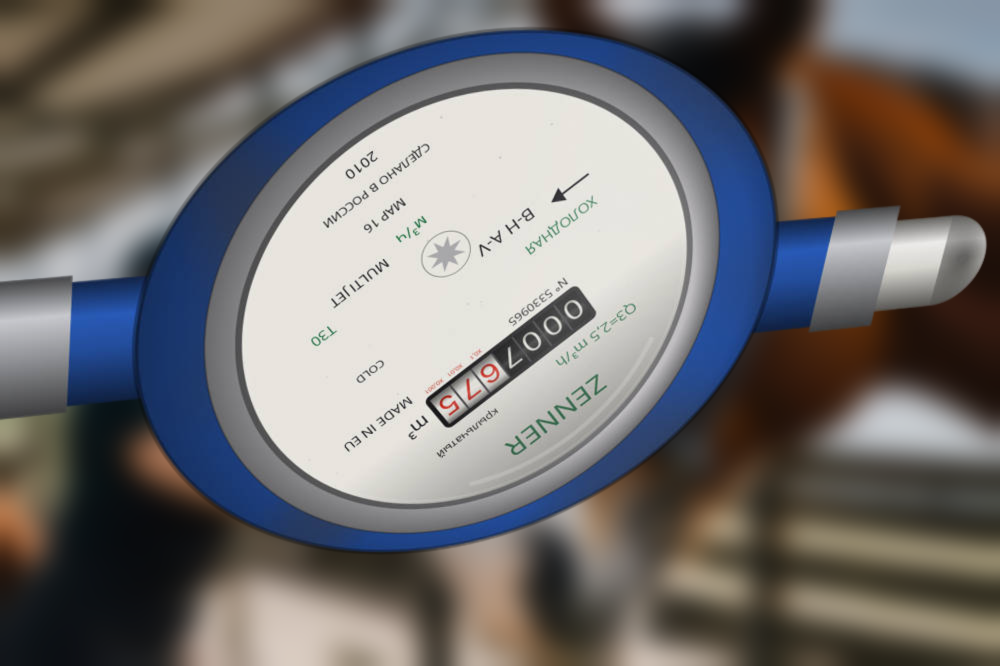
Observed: 7.675 (m³)
